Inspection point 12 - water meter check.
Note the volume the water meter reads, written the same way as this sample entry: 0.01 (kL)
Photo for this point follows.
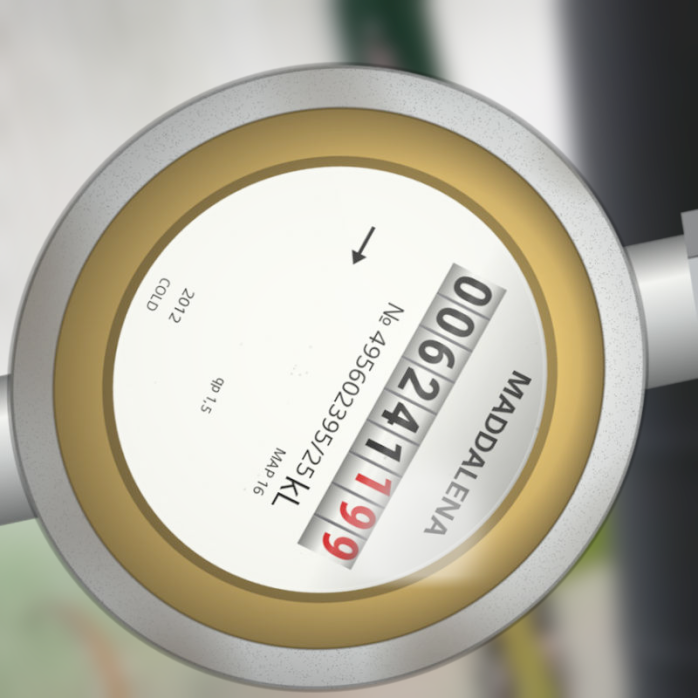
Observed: 6241.199 (kL)
